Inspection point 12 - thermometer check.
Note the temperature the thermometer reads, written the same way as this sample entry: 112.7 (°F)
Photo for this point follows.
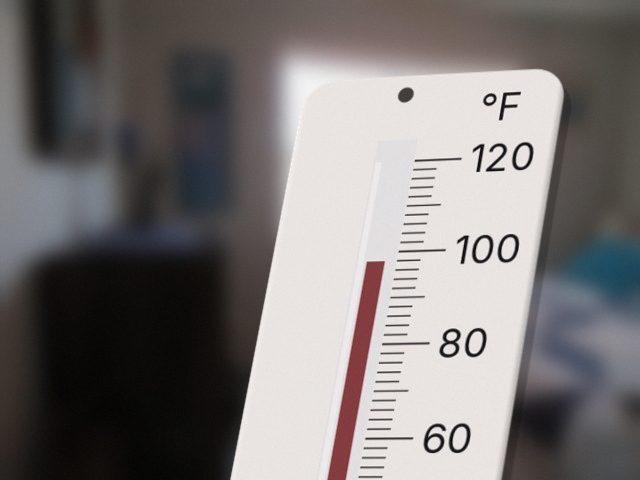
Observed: 98 (°F)
